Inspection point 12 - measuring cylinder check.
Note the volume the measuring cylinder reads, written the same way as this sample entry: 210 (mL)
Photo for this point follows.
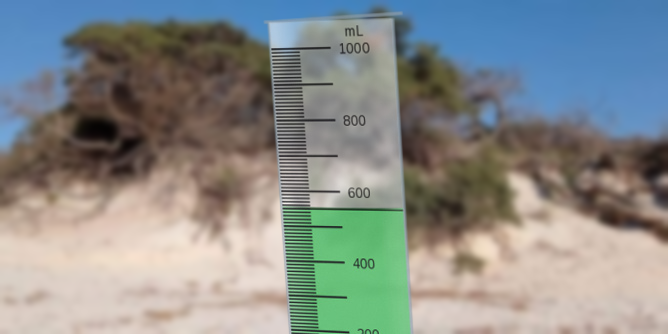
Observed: 550 (mL)
